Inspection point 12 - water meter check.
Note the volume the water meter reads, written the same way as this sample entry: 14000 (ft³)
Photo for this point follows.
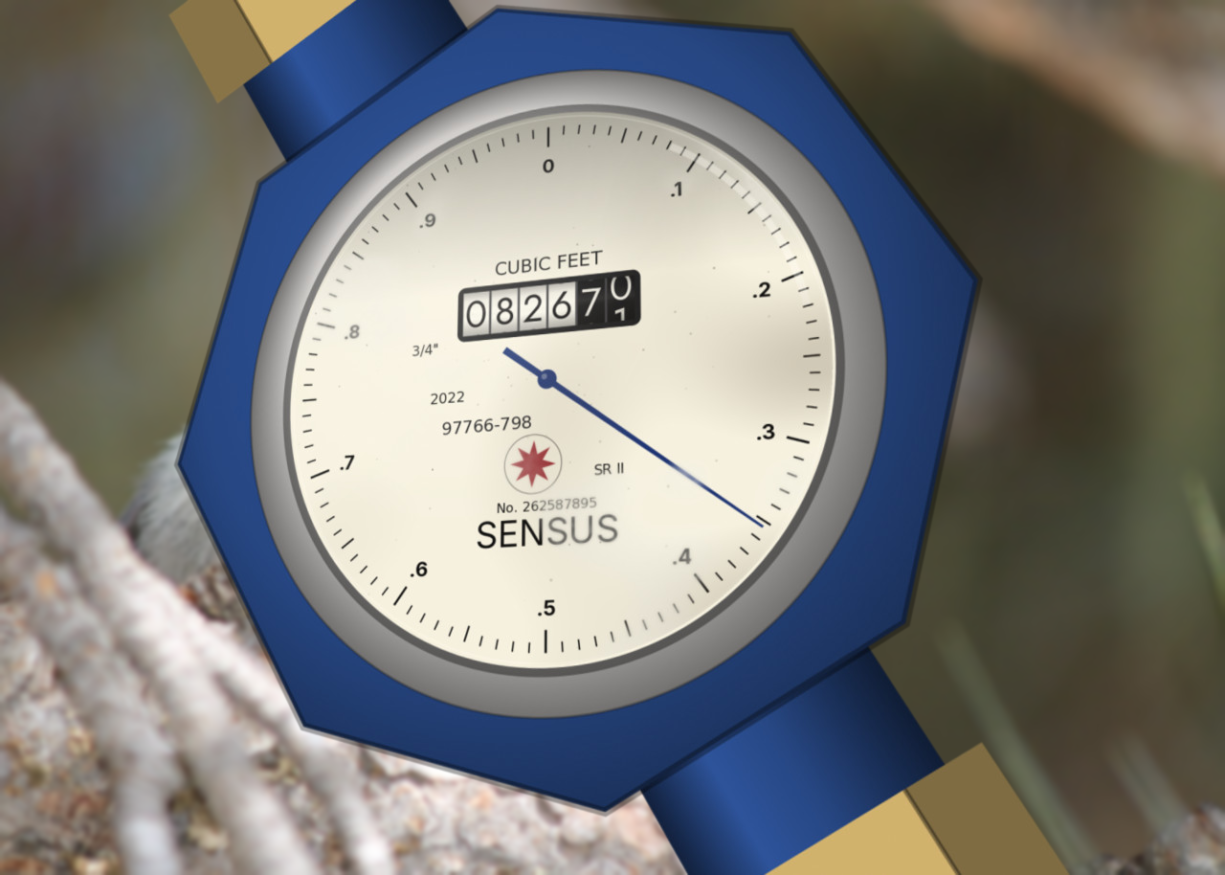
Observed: 82670.35 (ft³)
